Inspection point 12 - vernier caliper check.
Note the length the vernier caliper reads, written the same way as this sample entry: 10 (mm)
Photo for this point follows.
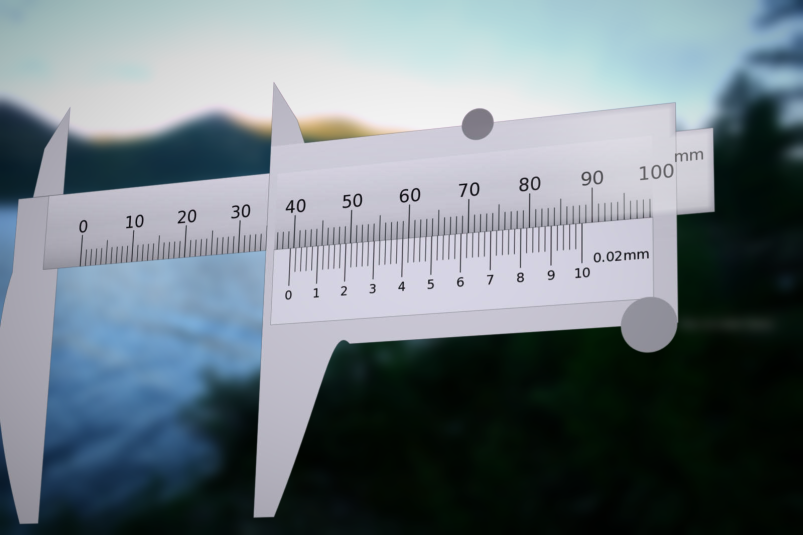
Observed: 39.4 (mm)
